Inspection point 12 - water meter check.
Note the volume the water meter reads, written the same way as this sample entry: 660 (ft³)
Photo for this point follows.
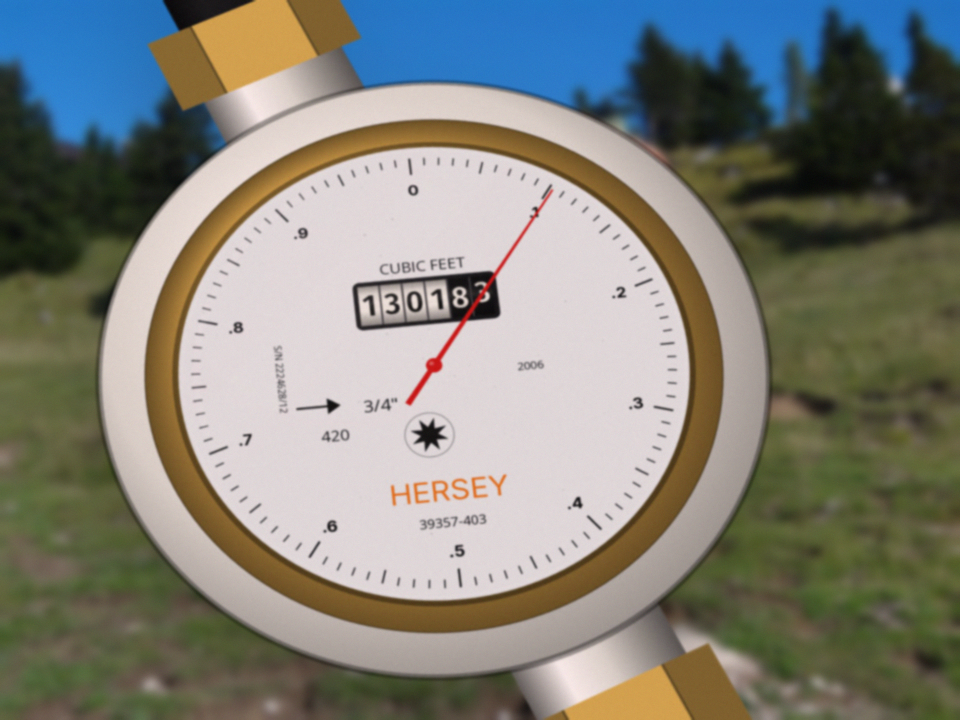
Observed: 130183.10 (ft³)
